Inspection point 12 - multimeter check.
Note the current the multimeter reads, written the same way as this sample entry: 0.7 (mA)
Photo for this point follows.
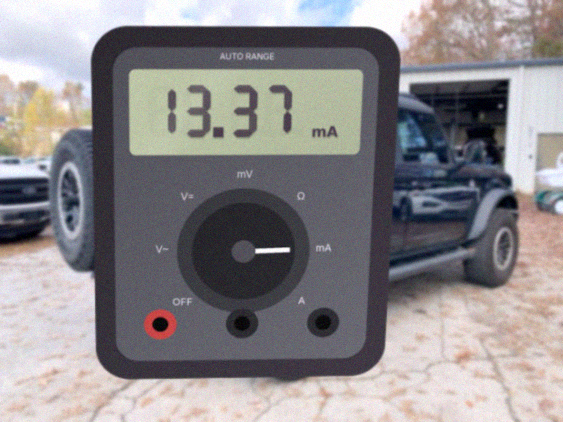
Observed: 13.37 (mA)
